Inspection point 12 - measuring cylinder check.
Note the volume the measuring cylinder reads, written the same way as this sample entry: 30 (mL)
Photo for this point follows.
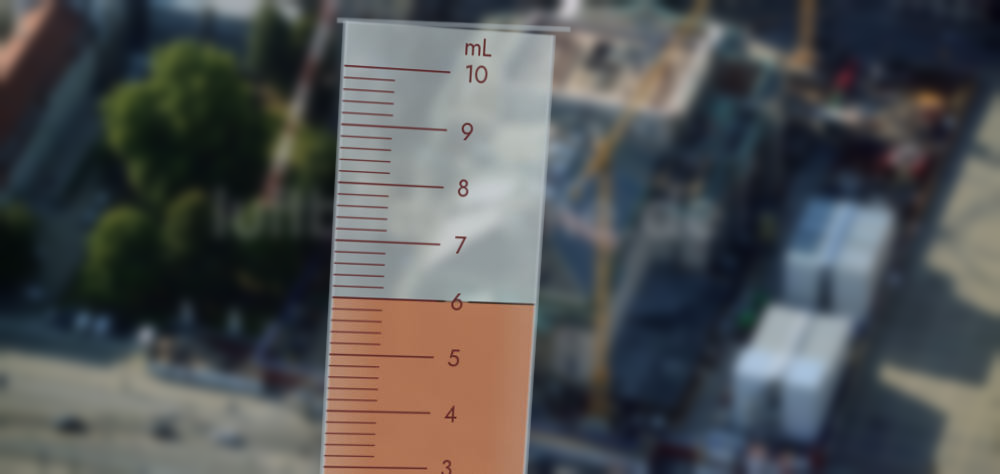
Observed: 6 (mL)
